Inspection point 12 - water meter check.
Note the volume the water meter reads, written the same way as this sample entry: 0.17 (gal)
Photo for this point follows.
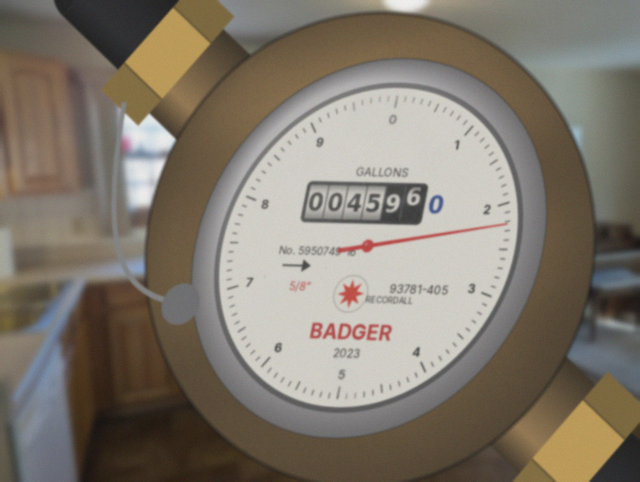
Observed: 45962.2 (gal)
